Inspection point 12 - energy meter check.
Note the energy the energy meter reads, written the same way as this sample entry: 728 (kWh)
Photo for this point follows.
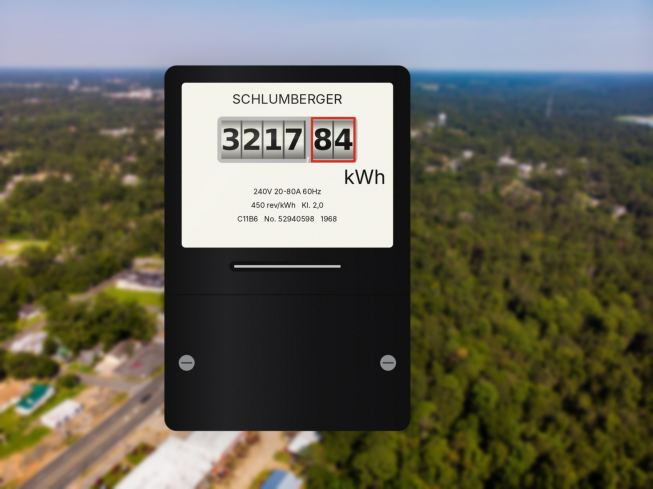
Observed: 3217.84 (kWh)
